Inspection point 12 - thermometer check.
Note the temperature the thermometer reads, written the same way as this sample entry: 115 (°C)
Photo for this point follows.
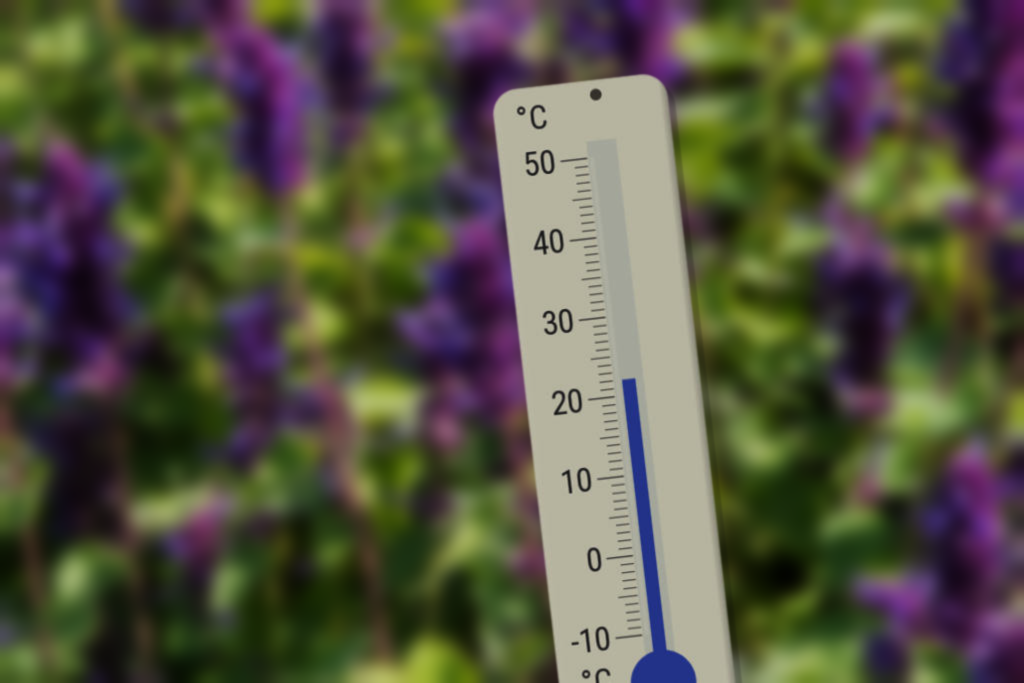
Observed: 22 (°C)
